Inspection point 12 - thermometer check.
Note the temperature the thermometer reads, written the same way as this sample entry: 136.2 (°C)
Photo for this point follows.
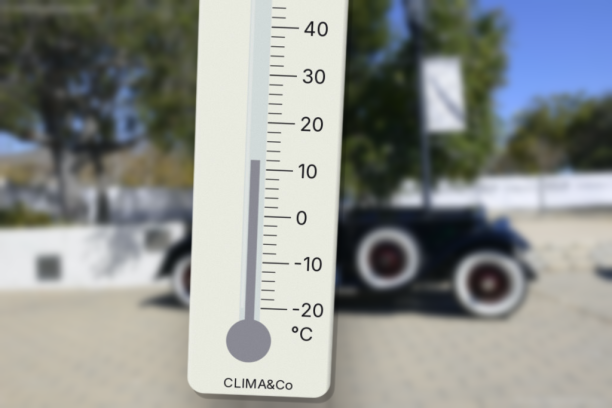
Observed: 12 (°C)
